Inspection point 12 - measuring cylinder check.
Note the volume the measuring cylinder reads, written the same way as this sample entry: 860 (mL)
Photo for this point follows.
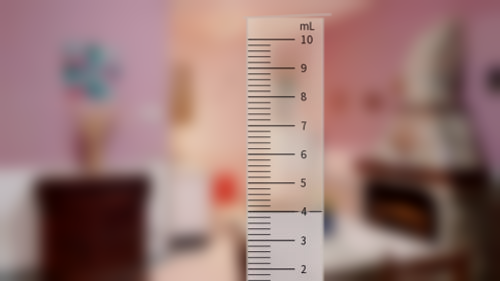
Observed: 4 (mL)
